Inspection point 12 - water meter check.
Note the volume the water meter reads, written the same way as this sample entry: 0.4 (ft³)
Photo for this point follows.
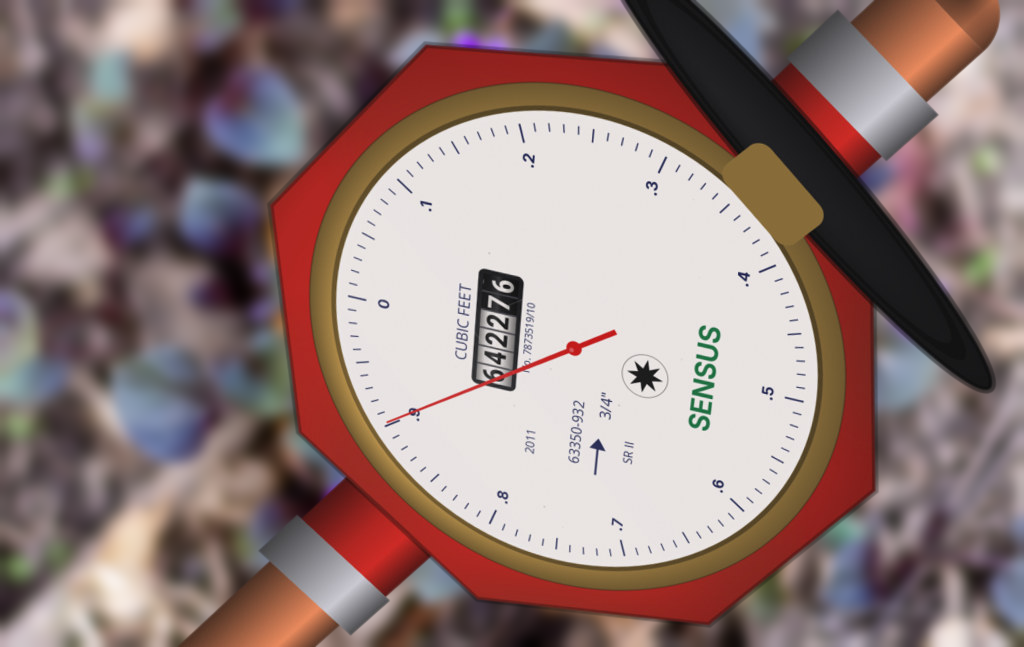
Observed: 642275.90 (ft³)
